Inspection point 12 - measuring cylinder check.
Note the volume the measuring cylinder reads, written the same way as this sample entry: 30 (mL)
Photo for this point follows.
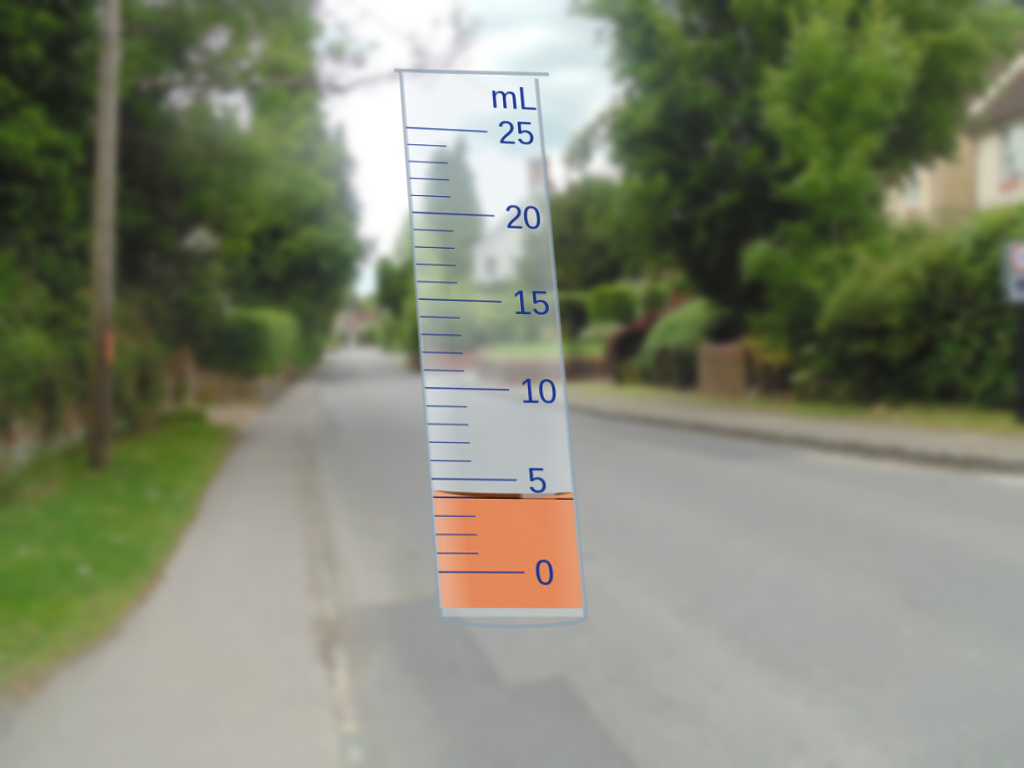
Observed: 4 (mL)
